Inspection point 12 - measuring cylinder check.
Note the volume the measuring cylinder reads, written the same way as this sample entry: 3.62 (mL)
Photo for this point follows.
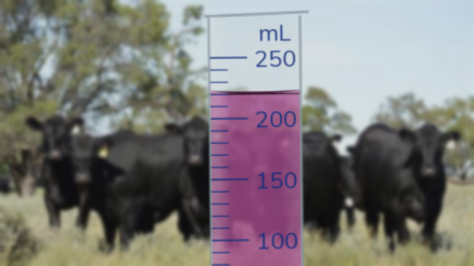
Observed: 220 (mL)
